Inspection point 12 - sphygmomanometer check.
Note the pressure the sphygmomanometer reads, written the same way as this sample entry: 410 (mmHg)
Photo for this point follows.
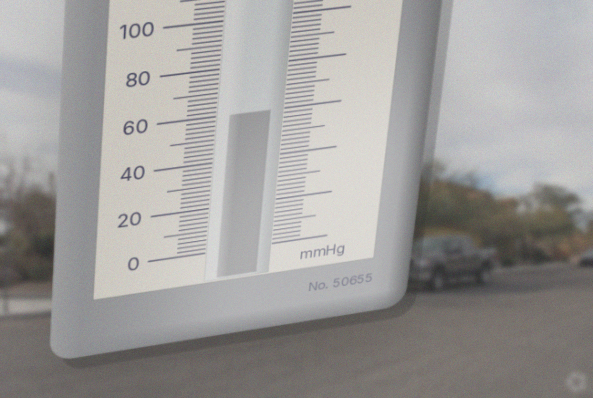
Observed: 60 (mmHg)
